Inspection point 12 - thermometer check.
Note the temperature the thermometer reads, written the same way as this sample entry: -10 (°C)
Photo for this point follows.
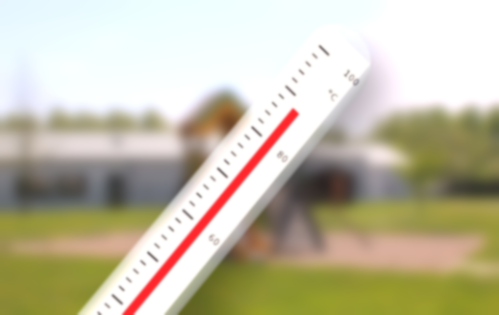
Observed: 88 (°C)
